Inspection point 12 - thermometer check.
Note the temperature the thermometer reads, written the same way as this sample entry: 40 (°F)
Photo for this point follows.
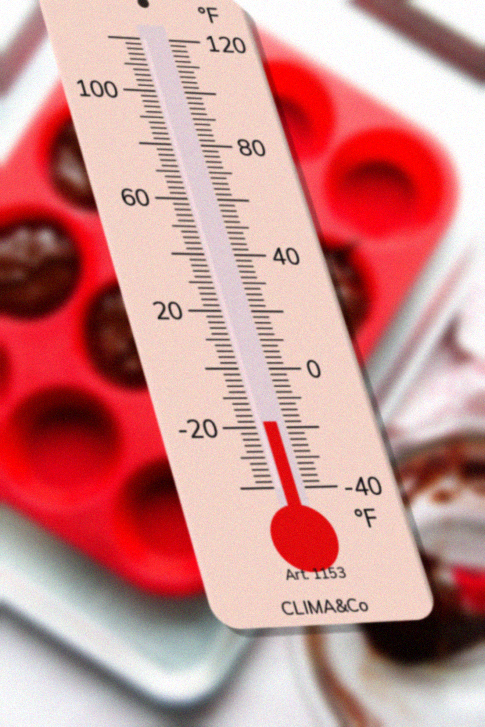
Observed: -18 (°F)
